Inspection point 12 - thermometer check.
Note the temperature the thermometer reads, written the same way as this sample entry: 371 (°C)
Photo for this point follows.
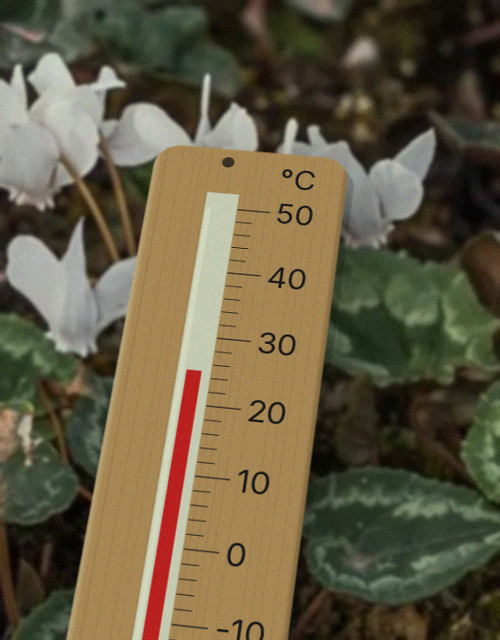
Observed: 25 (°C)
